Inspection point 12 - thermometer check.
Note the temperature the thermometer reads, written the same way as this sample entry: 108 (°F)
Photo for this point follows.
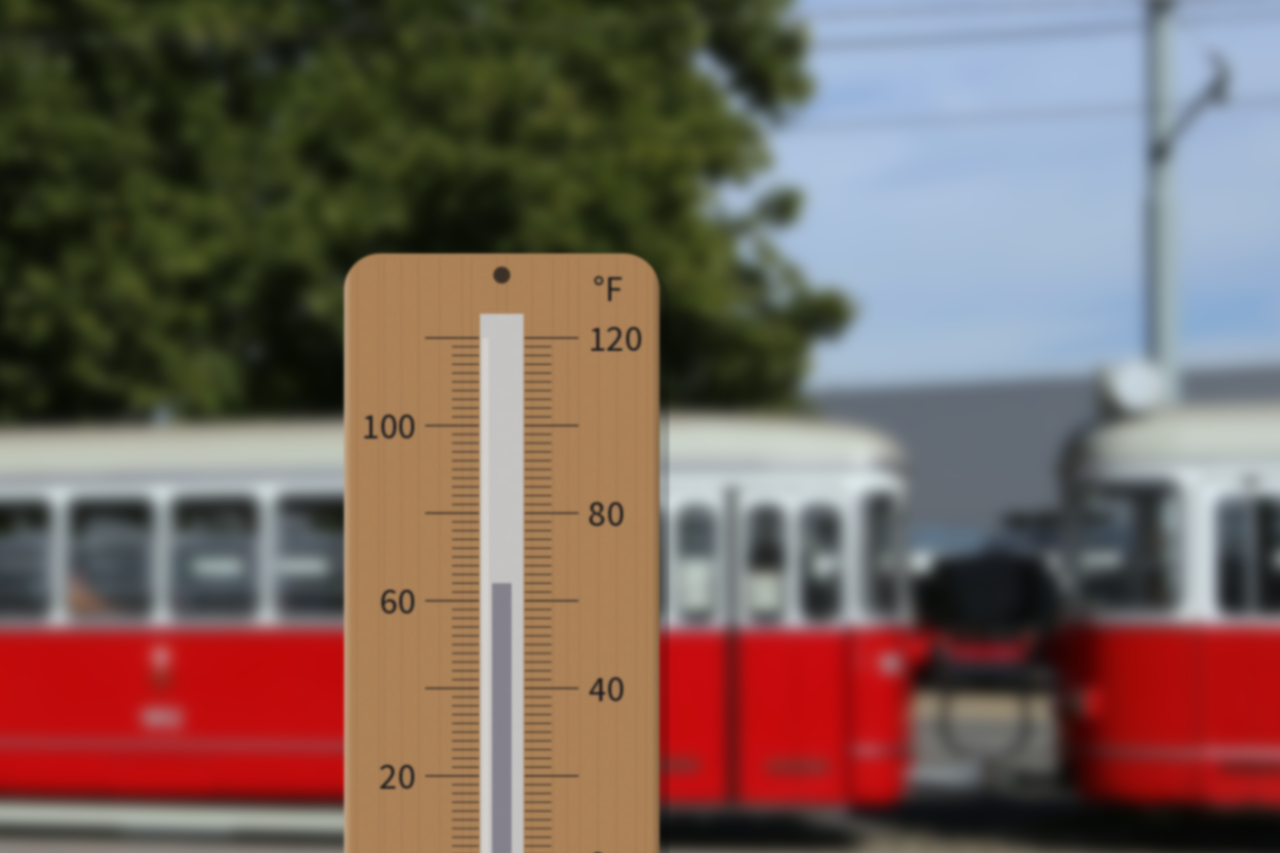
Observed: 64 (°F)
